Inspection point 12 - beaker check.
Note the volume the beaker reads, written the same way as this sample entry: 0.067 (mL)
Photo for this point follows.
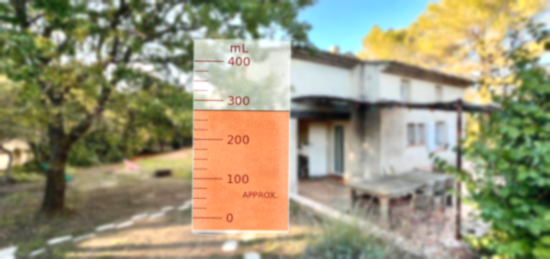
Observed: 275 (mL)
